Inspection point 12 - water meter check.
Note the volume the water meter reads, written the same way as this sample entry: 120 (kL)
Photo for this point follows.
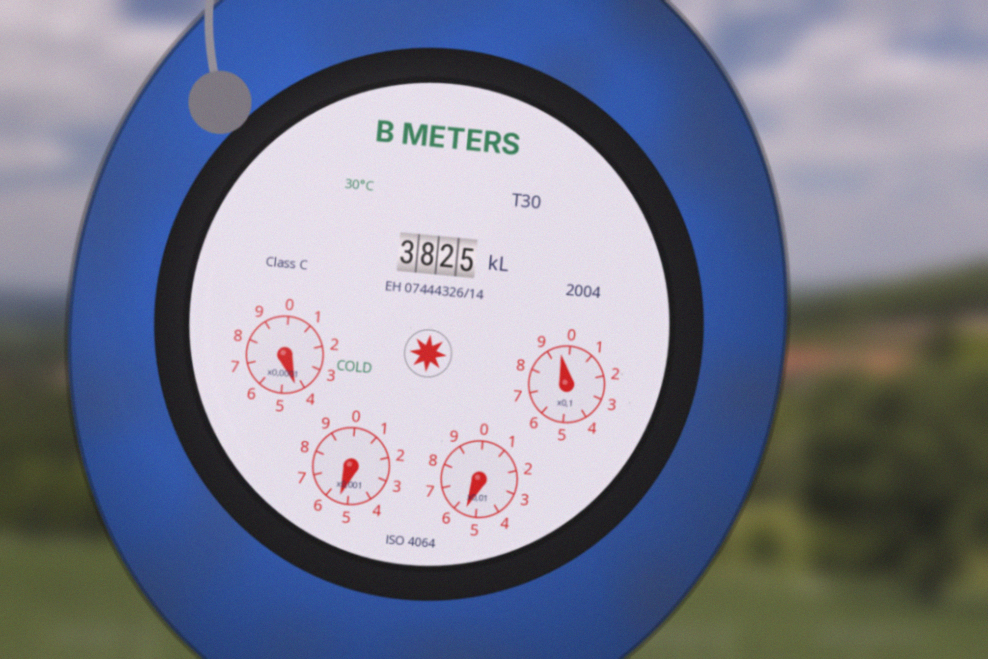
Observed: 3824.9554 (kL)
